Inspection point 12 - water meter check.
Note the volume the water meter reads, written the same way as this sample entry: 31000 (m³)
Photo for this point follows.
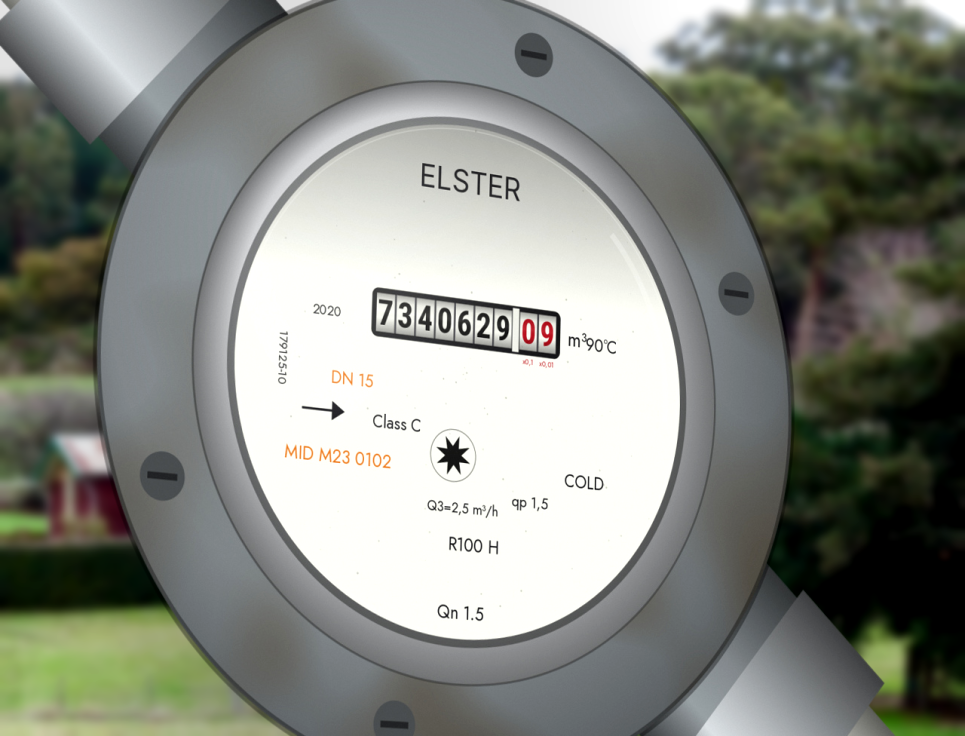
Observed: 7340629.09 (m³)
